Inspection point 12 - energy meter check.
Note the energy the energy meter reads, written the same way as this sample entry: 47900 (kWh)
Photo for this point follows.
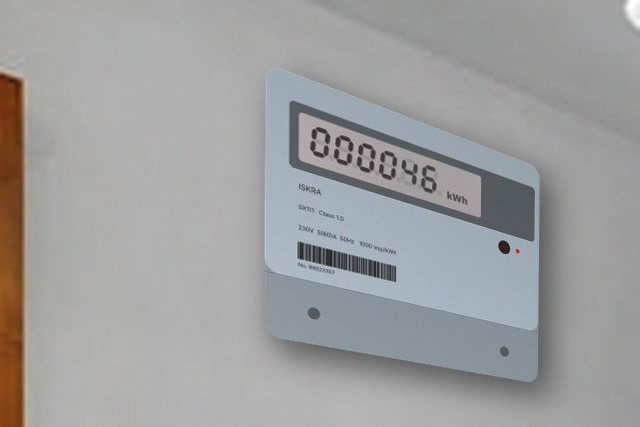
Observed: 46 (kWh)
